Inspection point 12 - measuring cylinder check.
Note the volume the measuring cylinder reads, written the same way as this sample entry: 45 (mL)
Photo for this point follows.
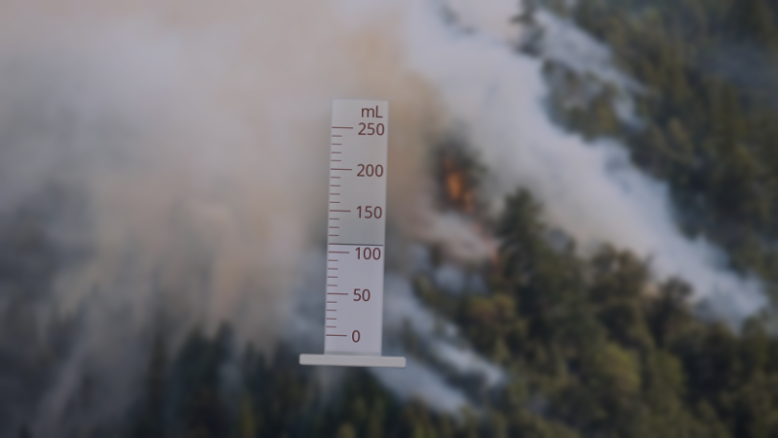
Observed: 110 (mL)
